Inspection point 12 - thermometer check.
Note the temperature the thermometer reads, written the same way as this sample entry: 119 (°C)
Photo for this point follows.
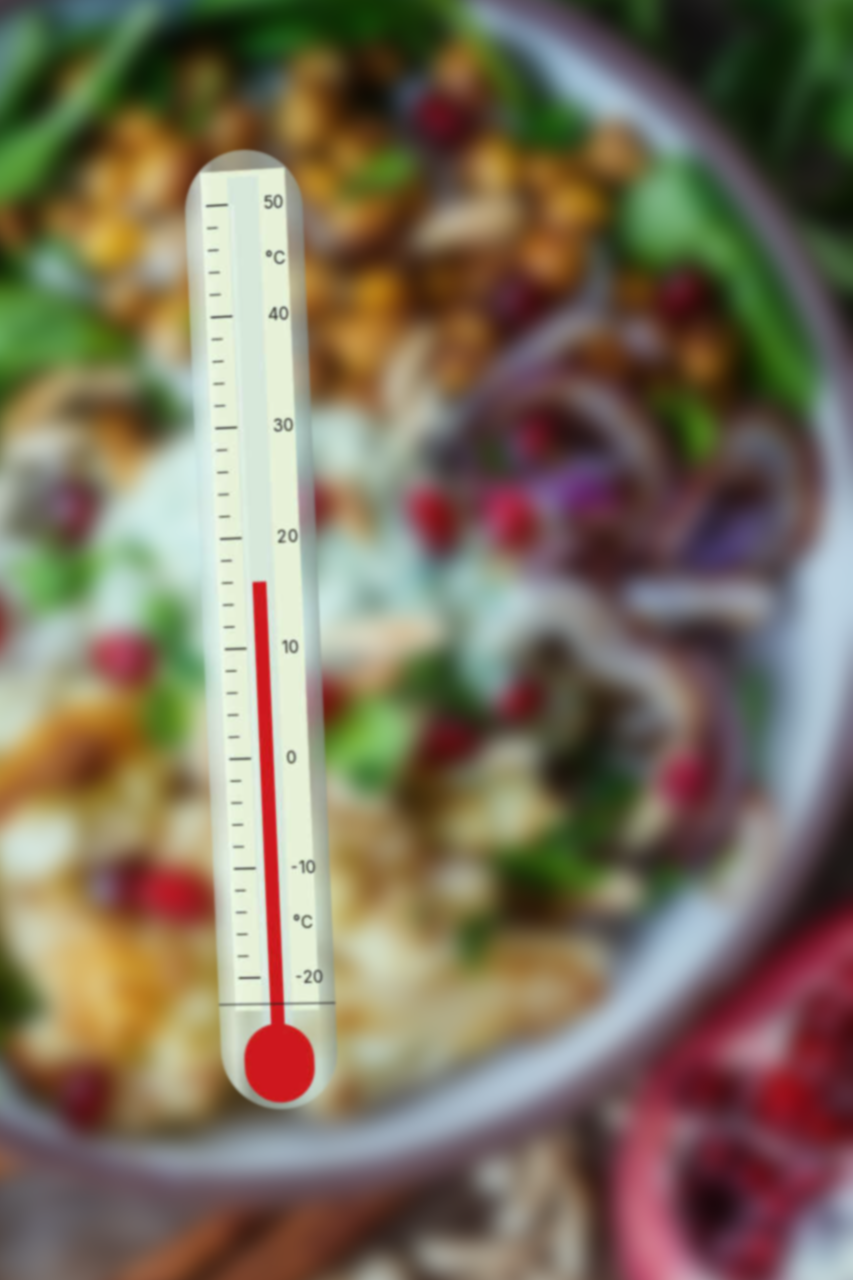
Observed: 16 (°C)
